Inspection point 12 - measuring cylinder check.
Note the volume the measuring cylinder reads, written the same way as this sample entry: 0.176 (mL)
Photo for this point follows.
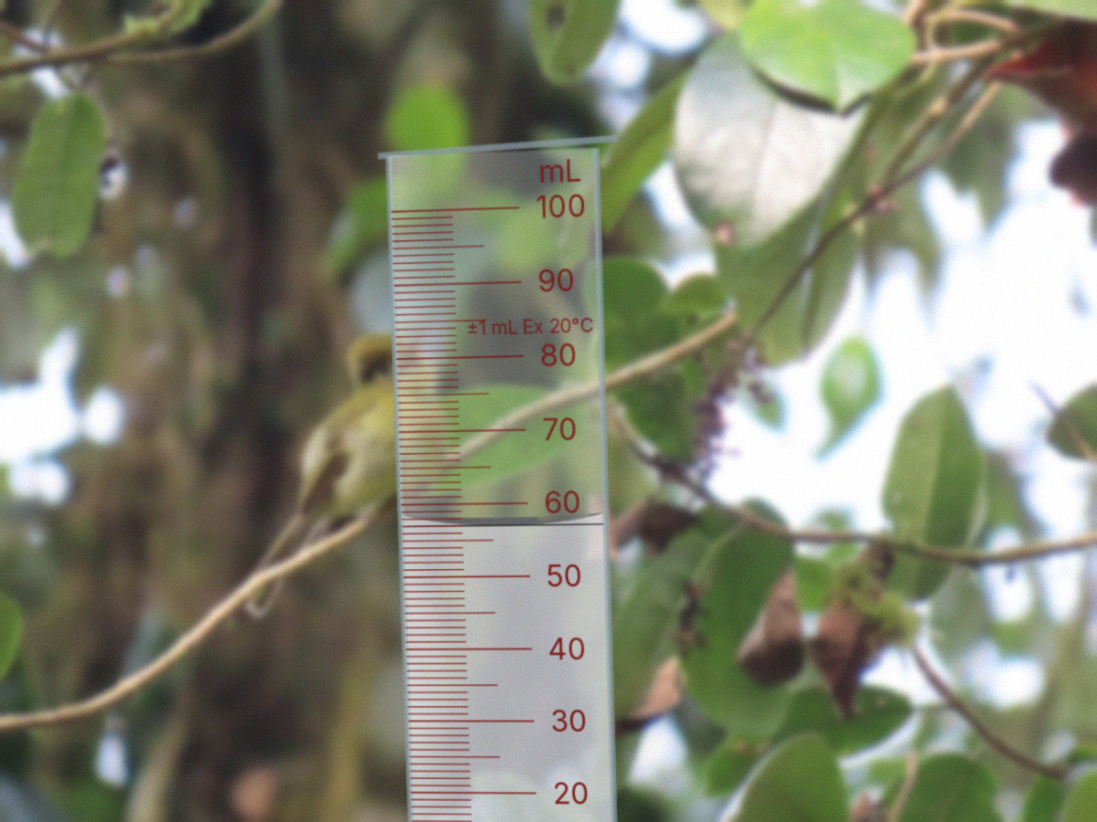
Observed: 57 (mL)
